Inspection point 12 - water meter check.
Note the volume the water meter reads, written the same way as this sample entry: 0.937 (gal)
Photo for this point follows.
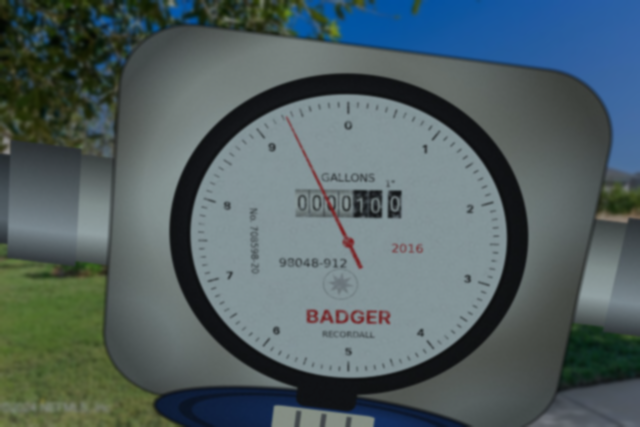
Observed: 99.3 (gal)
